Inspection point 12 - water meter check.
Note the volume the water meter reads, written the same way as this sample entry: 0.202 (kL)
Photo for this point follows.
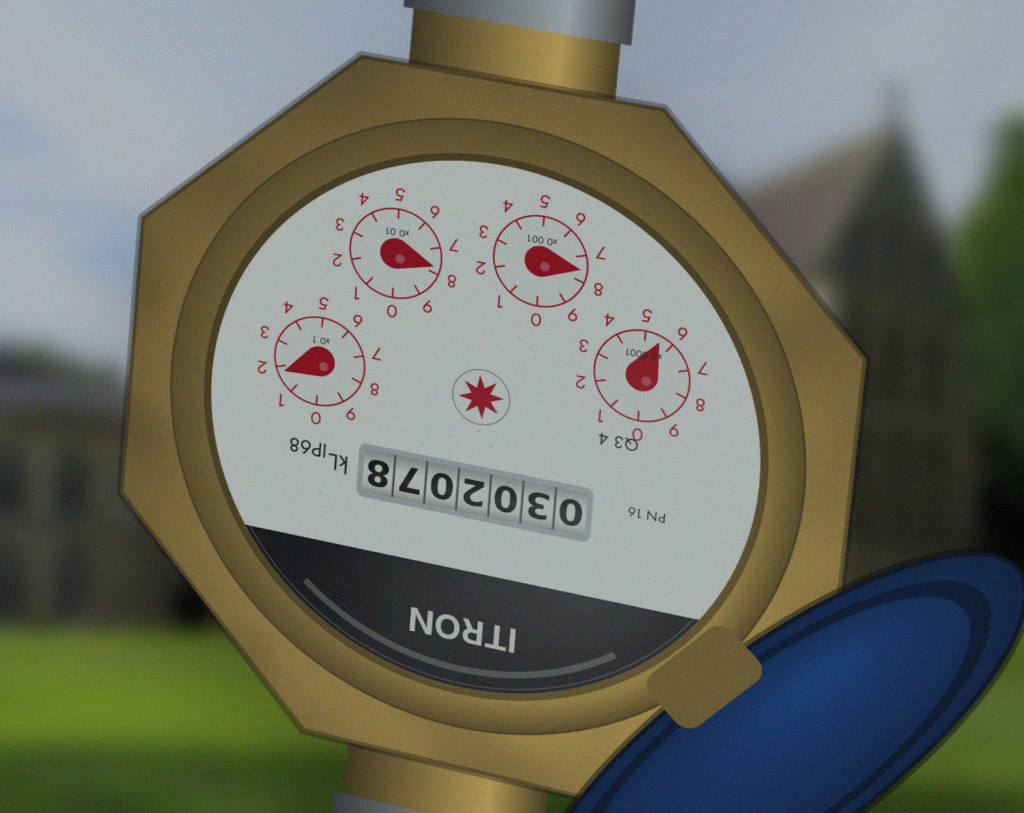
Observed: 302078.1775 (kL)
